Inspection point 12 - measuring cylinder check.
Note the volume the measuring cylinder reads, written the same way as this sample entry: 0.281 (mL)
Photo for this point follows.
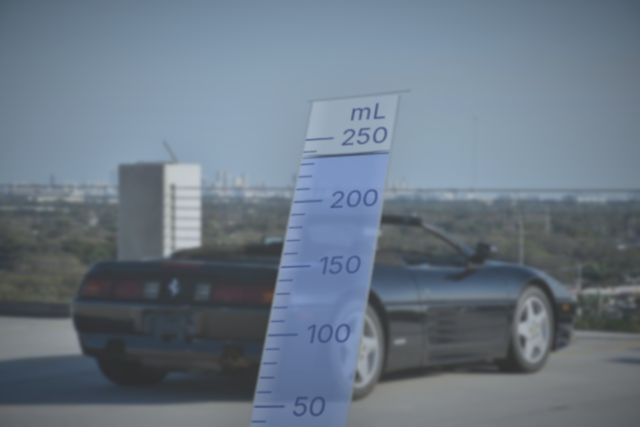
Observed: 235 (mL)
